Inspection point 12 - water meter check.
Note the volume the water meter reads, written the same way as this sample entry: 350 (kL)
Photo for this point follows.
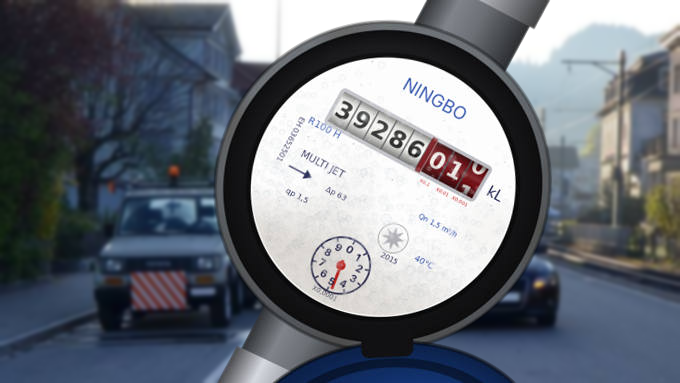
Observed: 39286.0104 (kL)
